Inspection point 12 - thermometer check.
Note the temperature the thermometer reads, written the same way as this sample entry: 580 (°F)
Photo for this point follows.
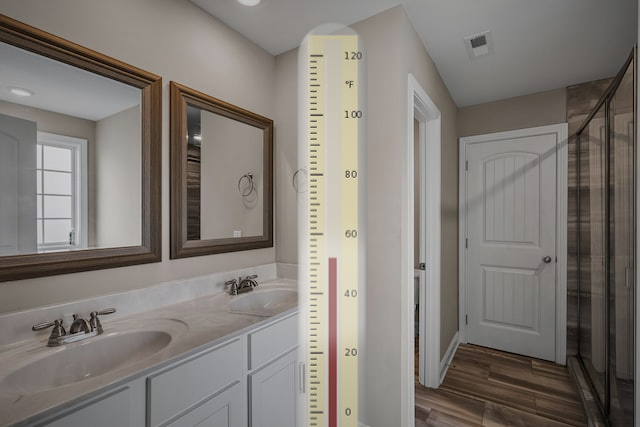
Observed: 52 (°F)
